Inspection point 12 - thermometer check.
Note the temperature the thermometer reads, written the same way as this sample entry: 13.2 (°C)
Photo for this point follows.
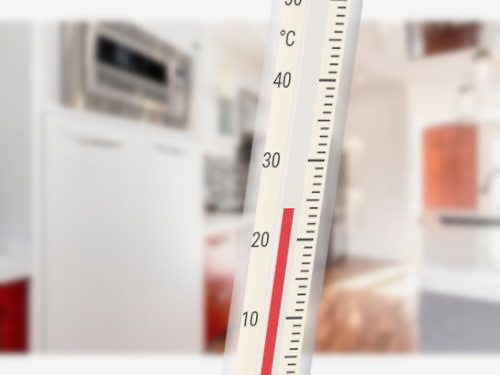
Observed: 24 (°C)
